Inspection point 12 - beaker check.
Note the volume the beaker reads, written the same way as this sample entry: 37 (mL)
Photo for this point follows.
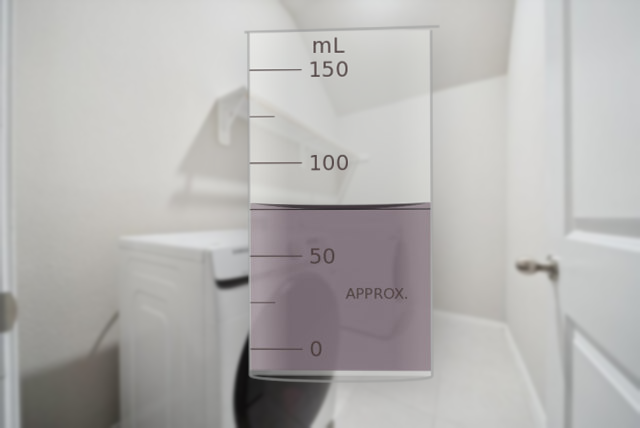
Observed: 75 (mL)
